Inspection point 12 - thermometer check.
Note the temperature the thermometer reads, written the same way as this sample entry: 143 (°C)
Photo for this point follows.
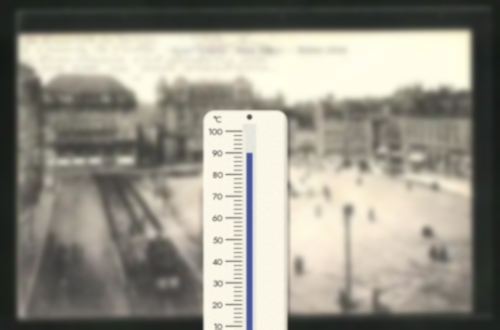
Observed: 90 (°C)
